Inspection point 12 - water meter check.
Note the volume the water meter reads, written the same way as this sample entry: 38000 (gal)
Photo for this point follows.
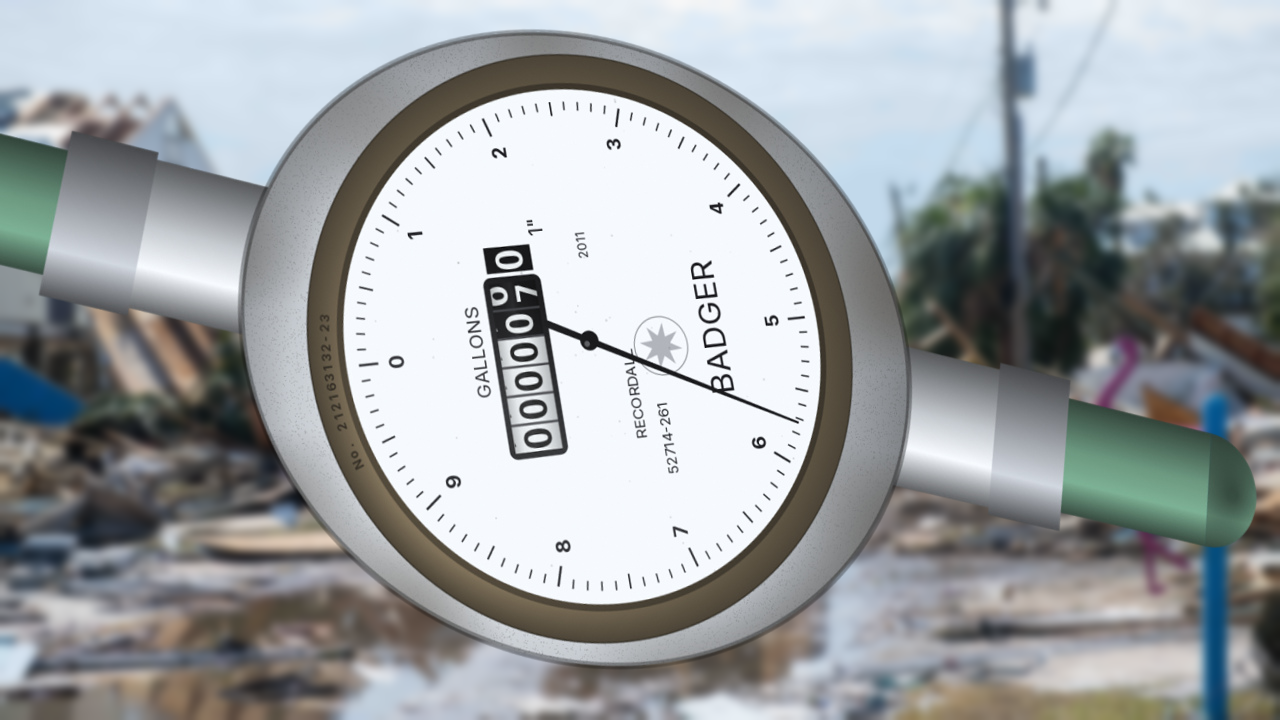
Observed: 65.7 (gal)
